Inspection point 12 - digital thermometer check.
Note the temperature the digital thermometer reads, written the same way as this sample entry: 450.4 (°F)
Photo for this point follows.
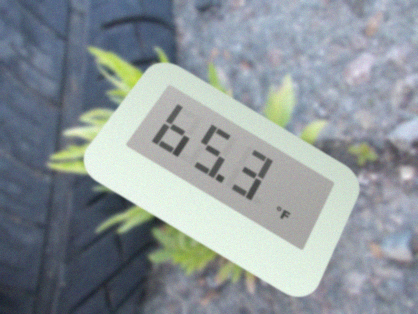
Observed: 65.3 (°F)
